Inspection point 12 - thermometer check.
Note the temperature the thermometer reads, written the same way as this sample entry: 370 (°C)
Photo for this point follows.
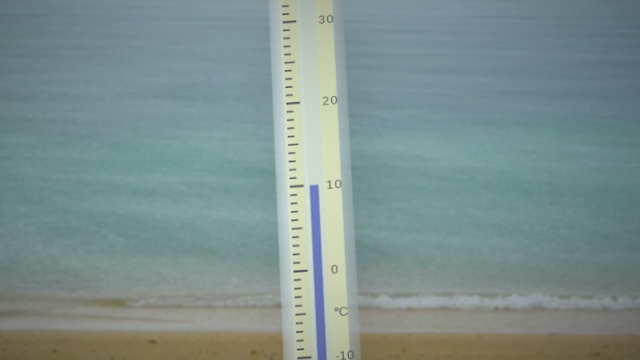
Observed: 10 (°C)
